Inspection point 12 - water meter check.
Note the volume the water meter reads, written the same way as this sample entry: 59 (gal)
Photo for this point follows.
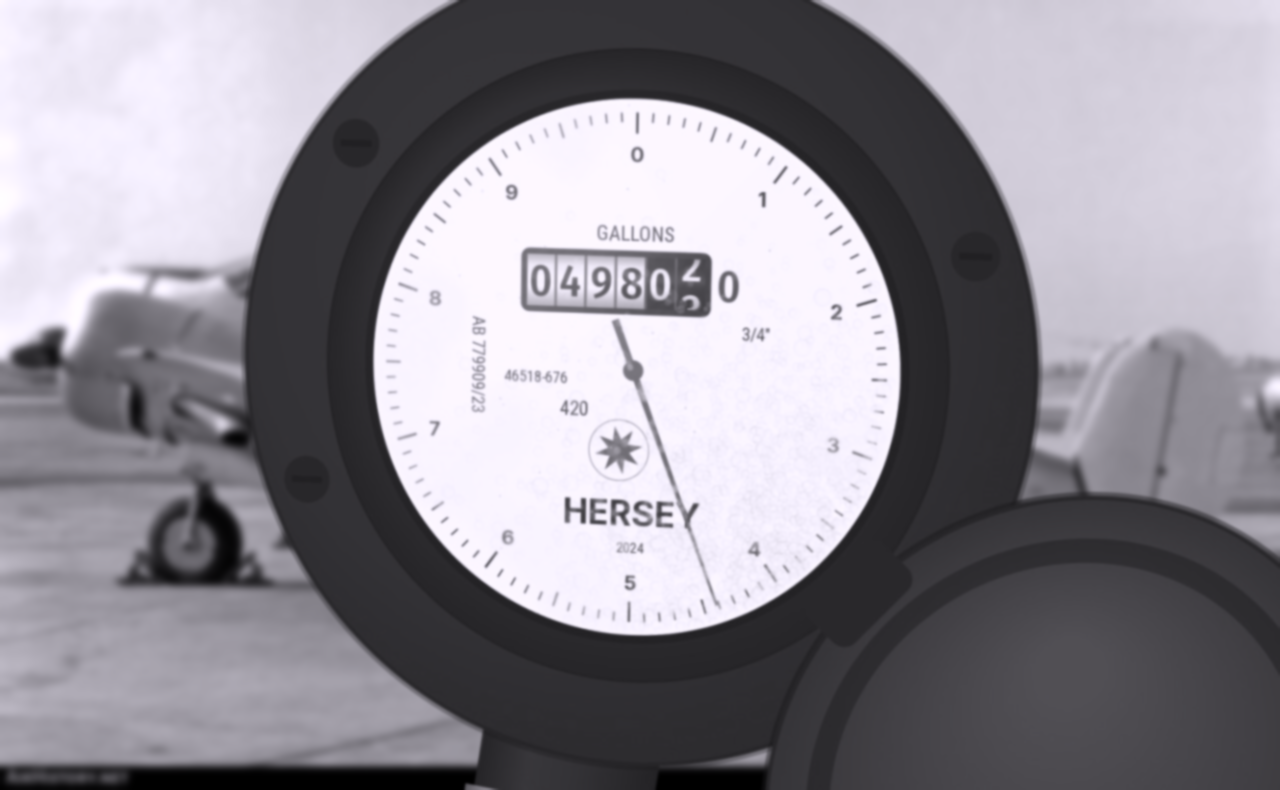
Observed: 498024.4 (gal)
